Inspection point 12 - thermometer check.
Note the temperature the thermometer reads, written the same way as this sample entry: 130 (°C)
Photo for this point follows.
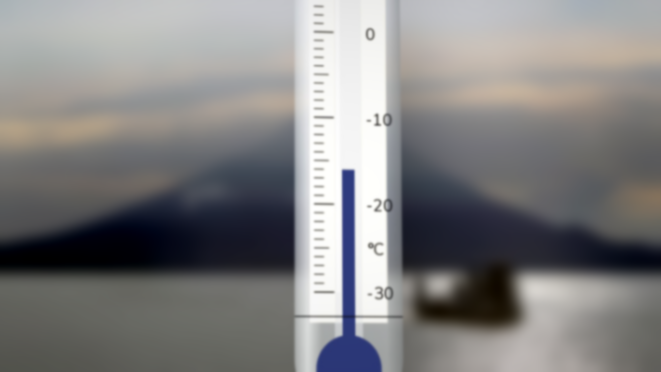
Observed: -16 (°C)
